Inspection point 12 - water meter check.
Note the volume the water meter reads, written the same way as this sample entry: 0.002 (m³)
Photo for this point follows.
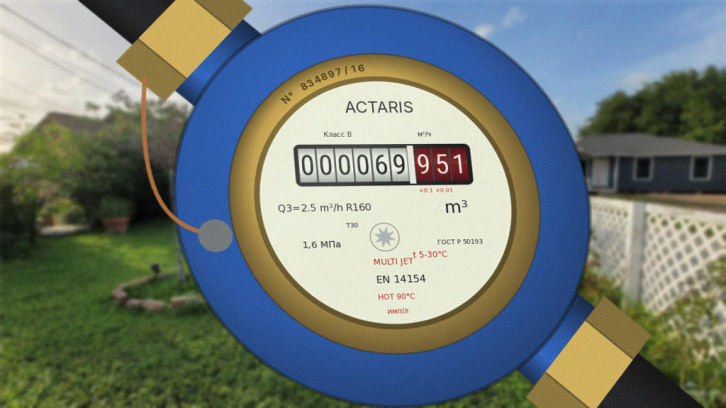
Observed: 69.951 (m³)
